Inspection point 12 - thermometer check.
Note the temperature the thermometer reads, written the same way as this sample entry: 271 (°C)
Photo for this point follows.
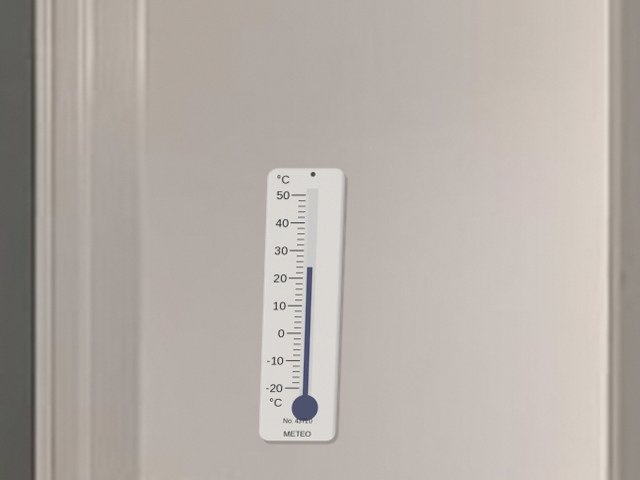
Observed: 24 (°C)
